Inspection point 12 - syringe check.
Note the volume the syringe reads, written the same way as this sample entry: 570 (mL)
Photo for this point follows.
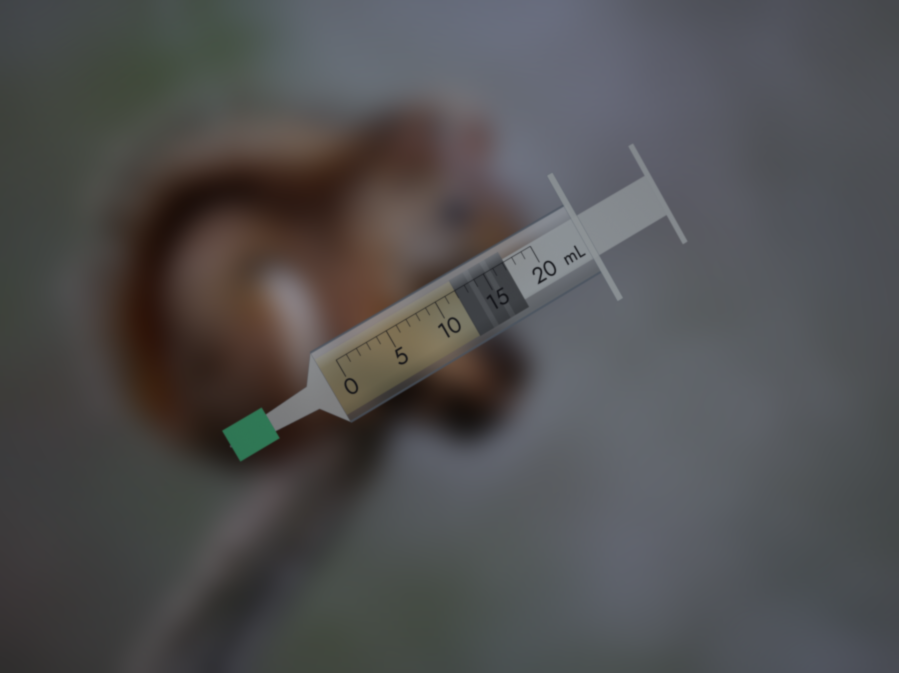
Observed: 12 (mL)
